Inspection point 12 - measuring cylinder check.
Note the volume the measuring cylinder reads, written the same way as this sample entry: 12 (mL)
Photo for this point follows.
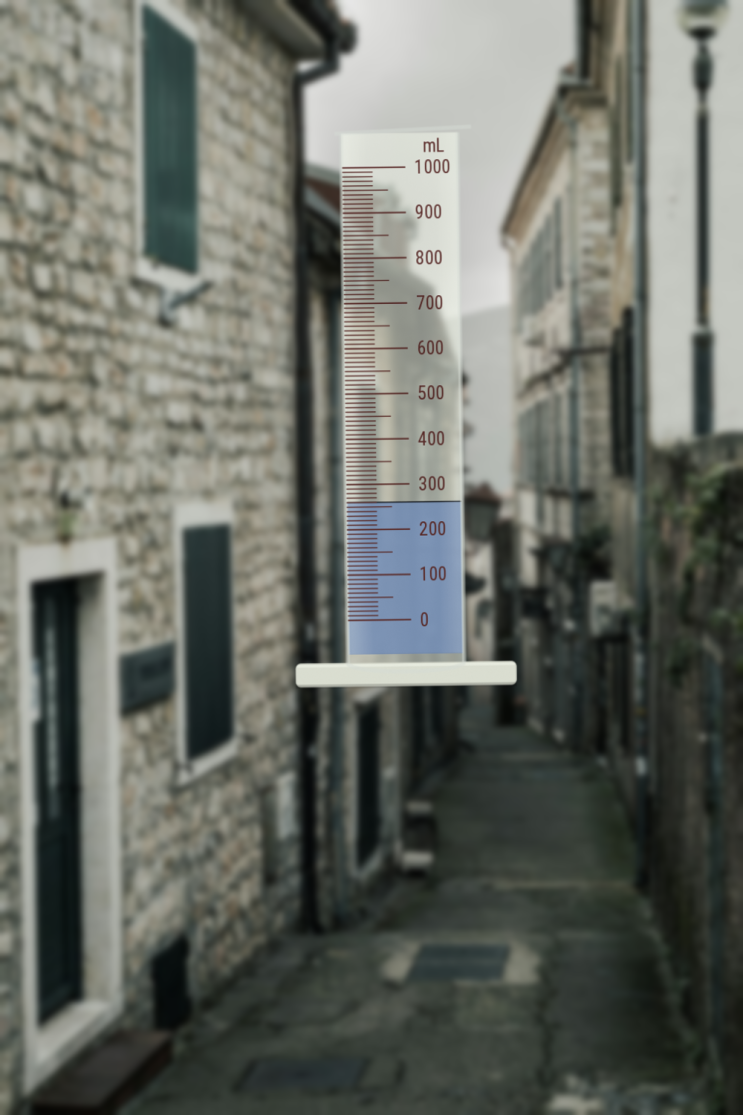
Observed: 260 (mL)
